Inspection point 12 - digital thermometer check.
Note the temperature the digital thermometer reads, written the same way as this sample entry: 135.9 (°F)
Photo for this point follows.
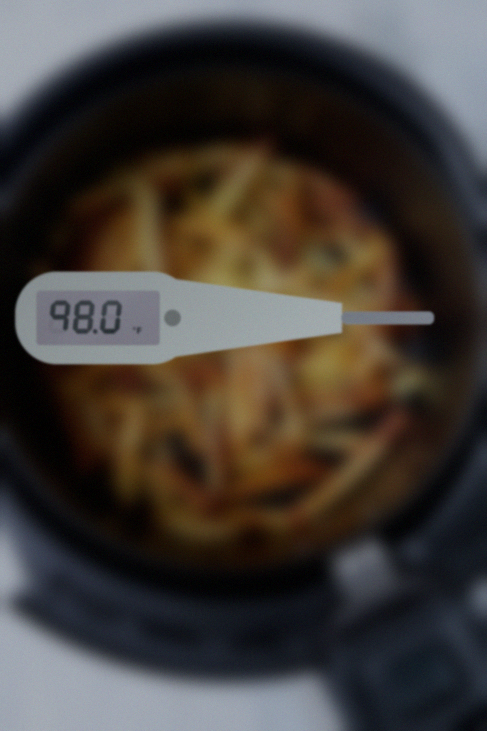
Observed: 98.0 (°F)
